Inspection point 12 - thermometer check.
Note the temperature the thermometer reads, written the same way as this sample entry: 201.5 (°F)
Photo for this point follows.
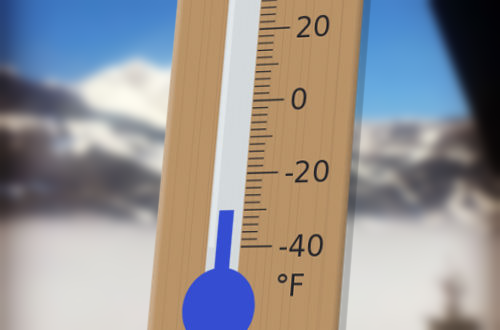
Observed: -30 (°F)
